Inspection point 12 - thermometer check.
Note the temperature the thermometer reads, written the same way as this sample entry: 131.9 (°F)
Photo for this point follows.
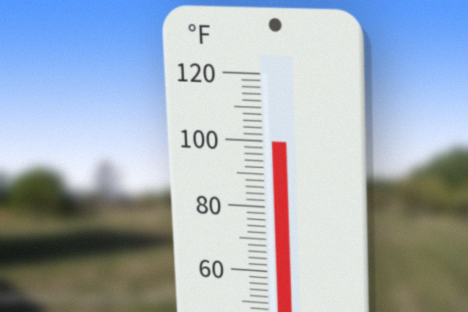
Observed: 100 (°F)
